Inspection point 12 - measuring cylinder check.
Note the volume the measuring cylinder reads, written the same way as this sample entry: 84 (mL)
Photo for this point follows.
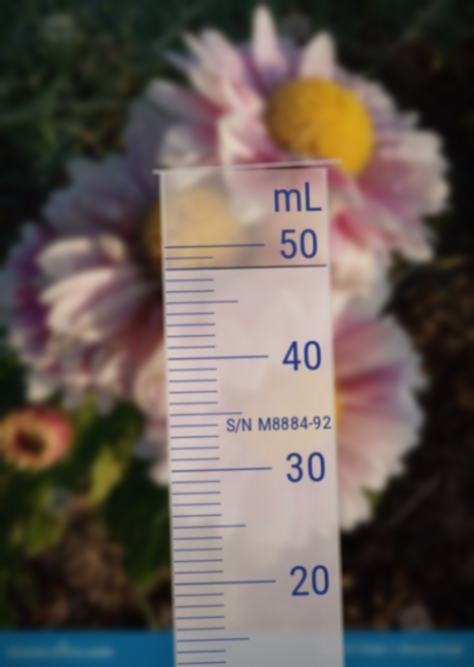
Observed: 48 (mL)
